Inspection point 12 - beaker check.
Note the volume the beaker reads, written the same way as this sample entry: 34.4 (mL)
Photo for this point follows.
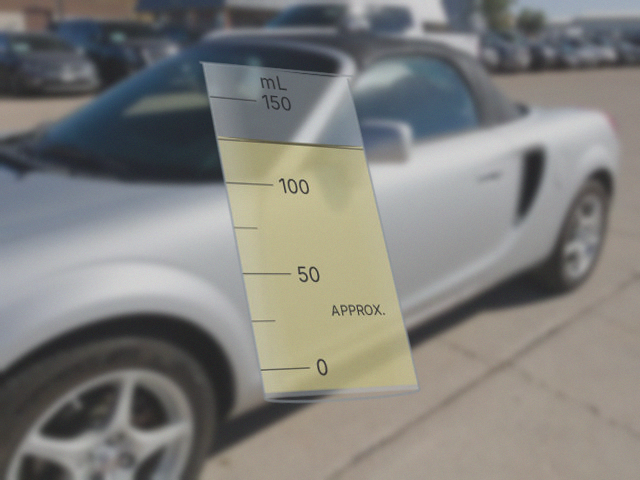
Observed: 125 (mL)
